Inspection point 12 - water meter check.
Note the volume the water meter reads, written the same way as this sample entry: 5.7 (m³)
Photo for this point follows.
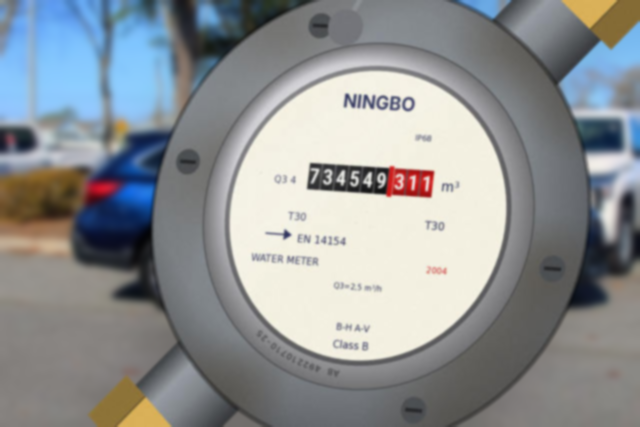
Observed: 734549.311 (m³)
